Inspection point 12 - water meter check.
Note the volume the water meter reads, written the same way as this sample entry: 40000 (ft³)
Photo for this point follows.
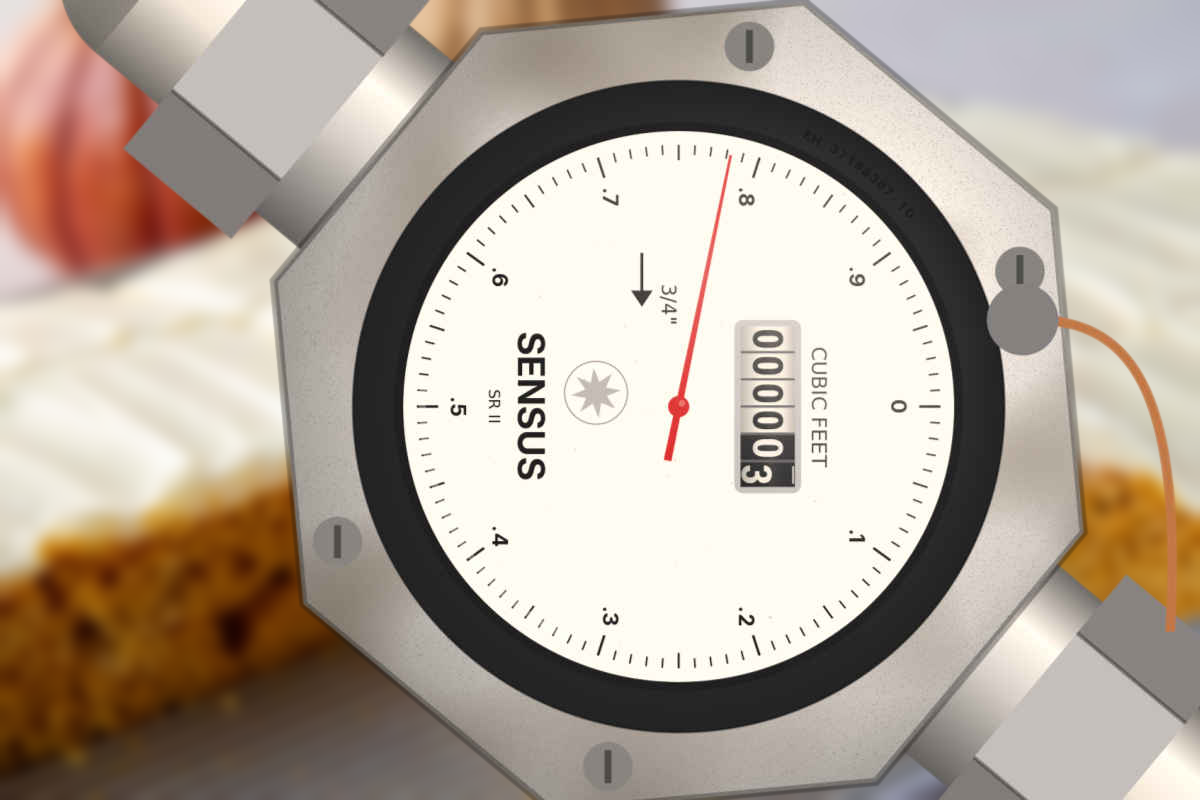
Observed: 2.78 (ft³)
